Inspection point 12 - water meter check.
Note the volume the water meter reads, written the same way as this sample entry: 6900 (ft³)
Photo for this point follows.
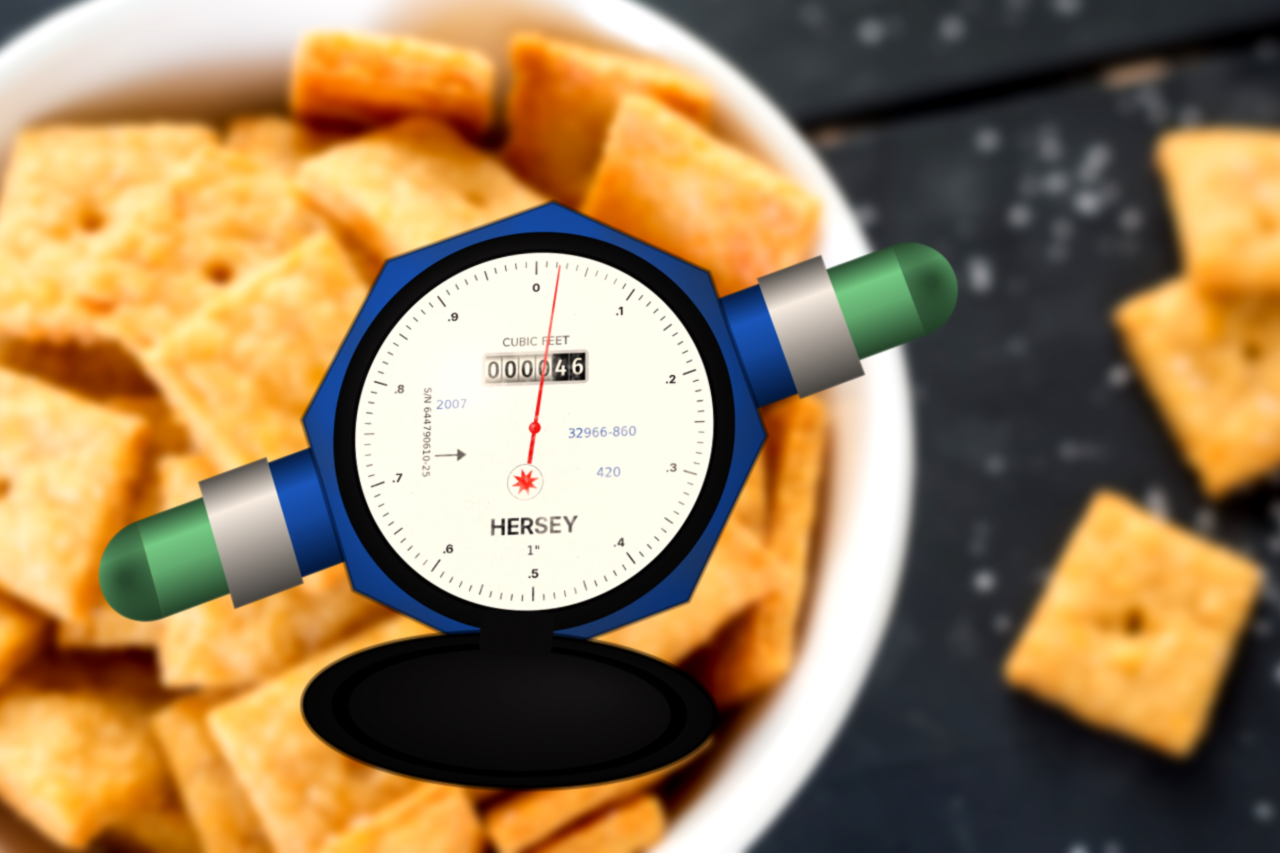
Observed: 46.02 (ft³)
